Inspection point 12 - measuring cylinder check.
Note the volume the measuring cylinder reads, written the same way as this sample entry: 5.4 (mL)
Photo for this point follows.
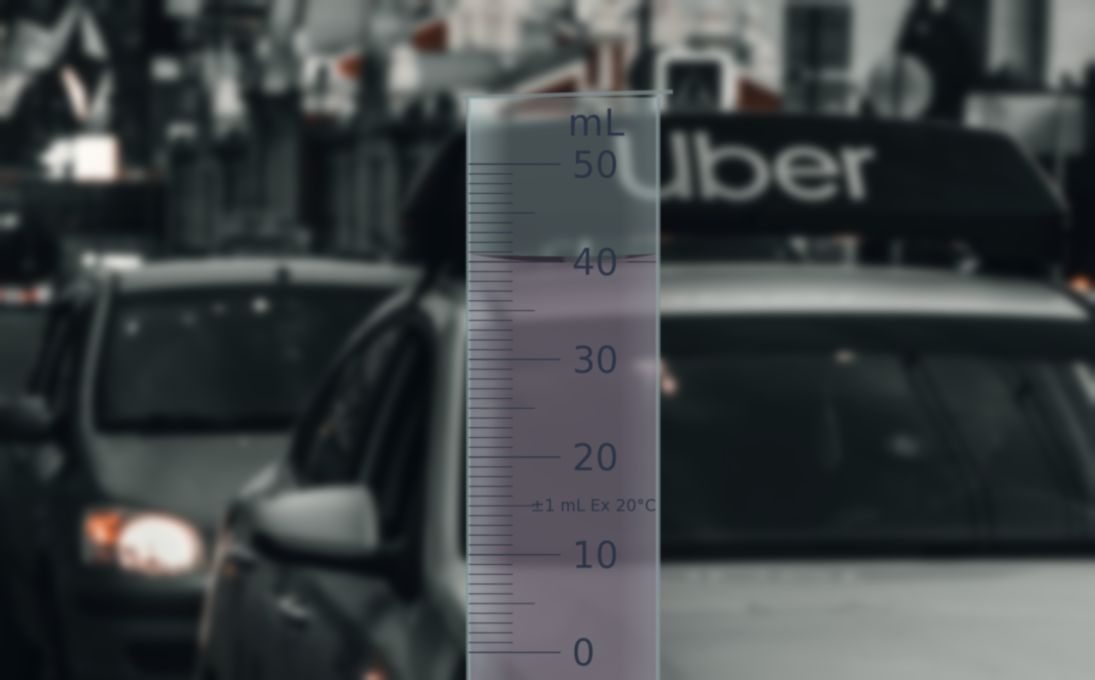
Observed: 40 (mL)
